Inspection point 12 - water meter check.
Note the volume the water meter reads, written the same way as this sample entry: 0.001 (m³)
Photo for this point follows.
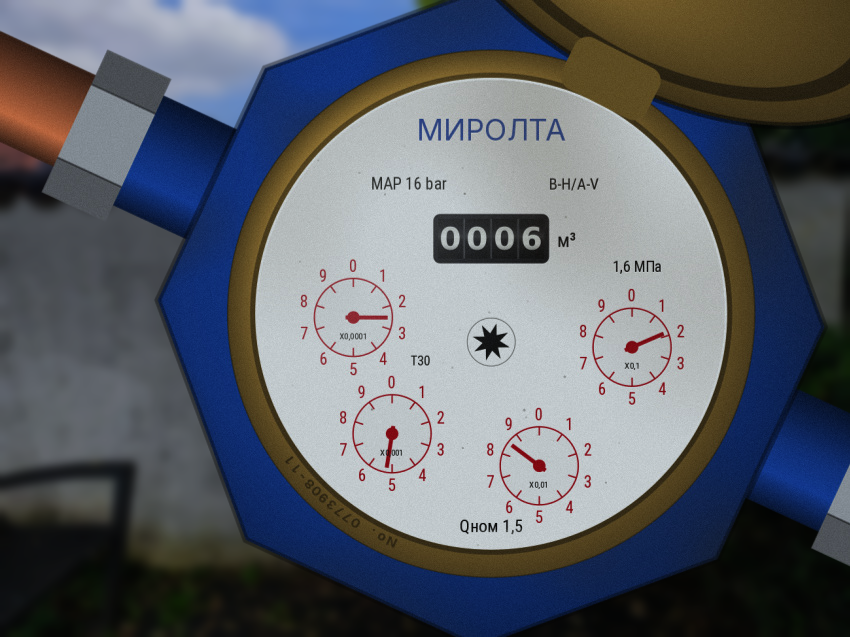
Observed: 6.1852 (m³)
